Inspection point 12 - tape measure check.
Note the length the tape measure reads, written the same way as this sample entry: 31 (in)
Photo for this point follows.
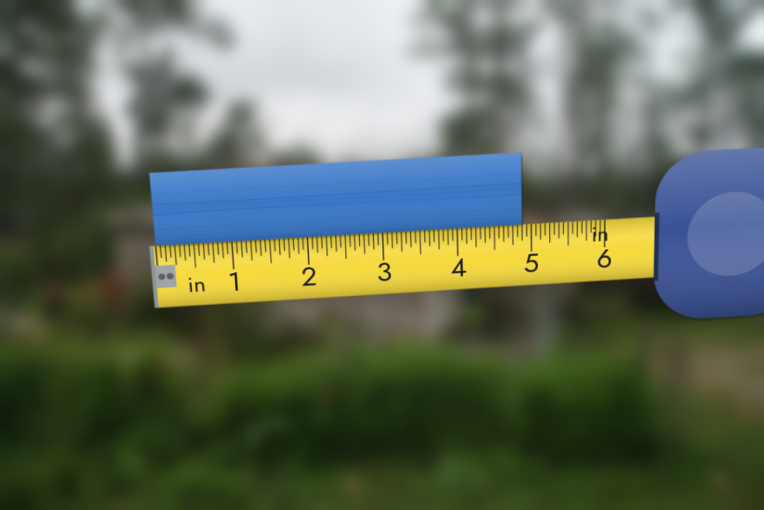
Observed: 4.875 (in)
